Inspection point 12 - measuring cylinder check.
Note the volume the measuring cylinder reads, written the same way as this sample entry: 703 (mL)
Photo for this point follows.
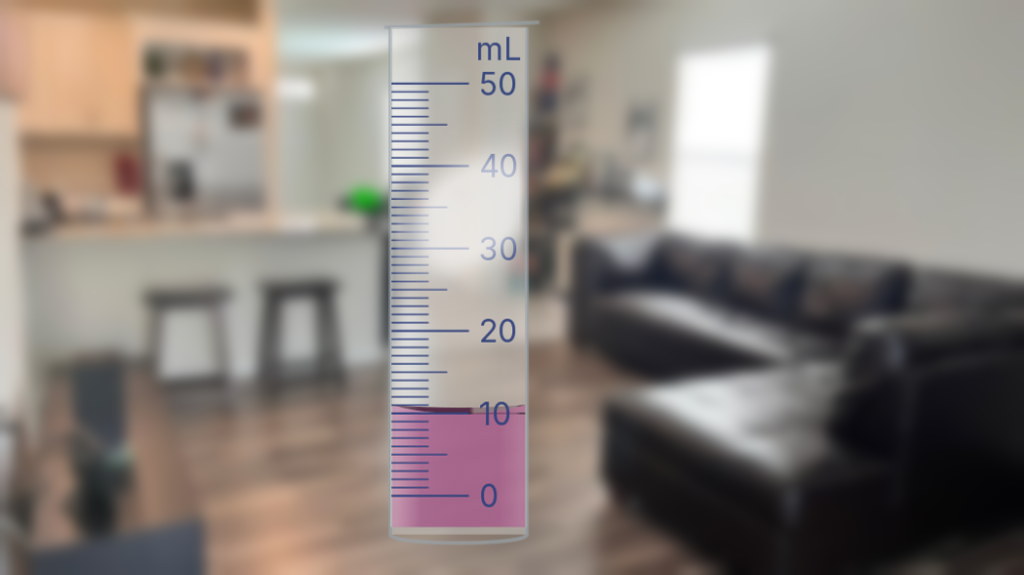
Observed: 10 (mL)
